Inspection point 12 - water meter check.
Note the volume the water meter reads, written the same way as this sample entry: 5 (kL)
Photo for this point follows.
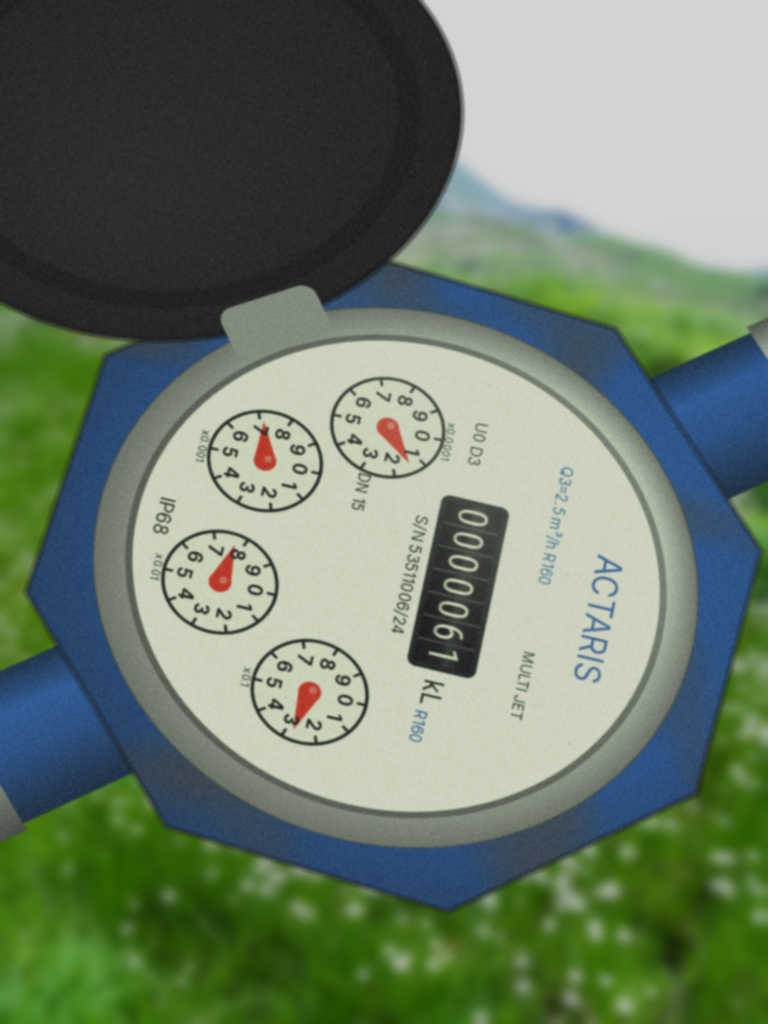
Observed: 61.2771 (kL)
